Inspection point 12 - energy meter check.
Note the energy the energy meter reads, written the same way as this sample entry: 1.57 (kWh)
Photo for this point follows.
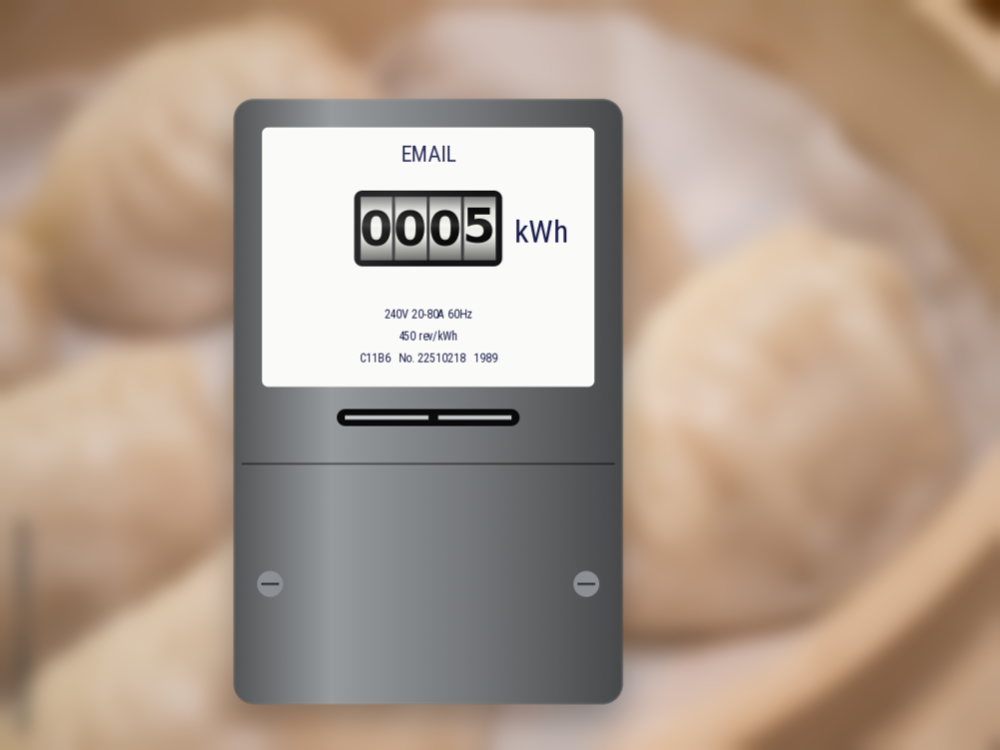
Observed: 5 (kWh)
